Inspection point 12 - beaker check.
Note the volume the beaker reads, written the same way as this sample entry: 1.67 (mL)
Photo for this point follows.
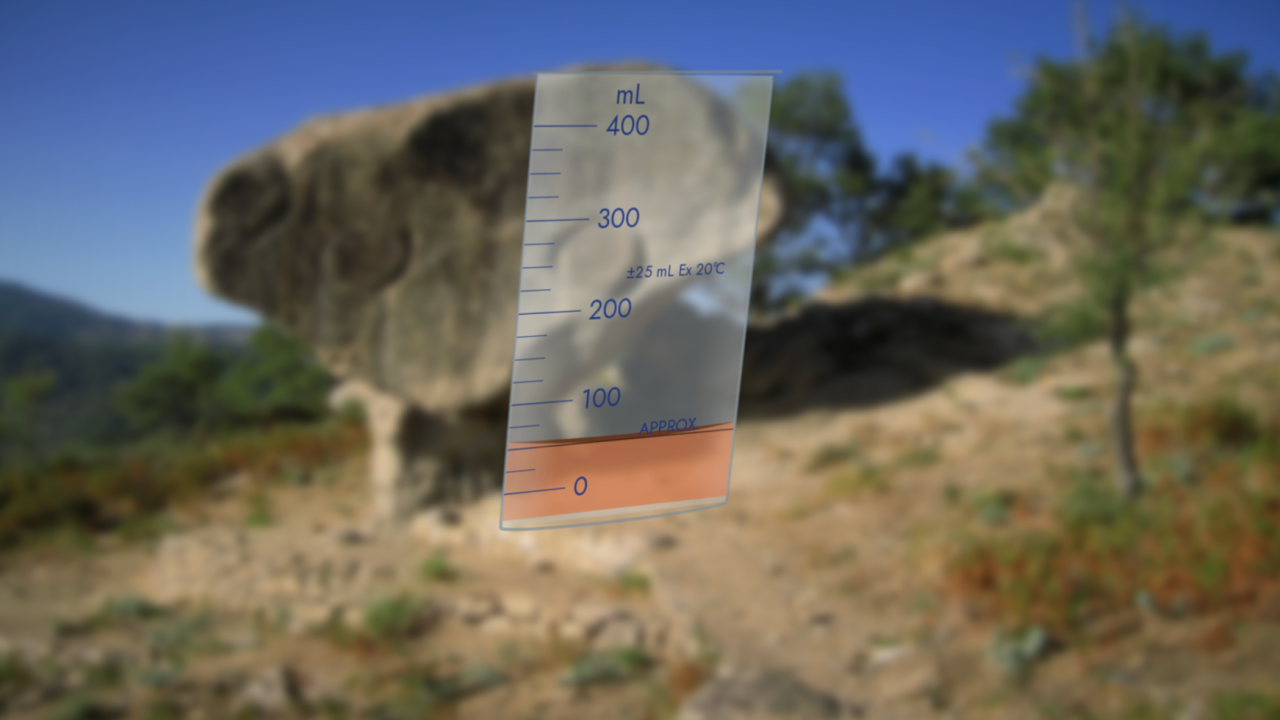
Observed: 50 (mL)
